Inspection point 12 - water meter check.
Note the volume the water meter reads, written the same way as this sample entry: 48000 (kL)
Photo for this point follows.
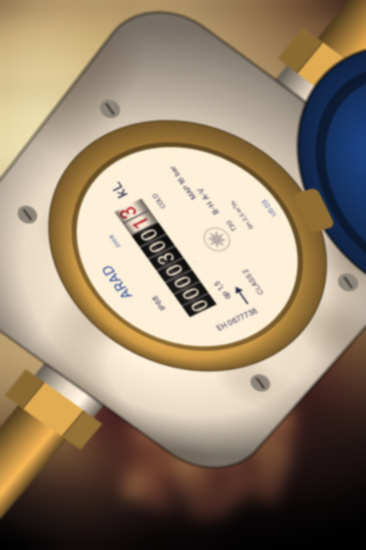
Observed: 300.13 (kL)
